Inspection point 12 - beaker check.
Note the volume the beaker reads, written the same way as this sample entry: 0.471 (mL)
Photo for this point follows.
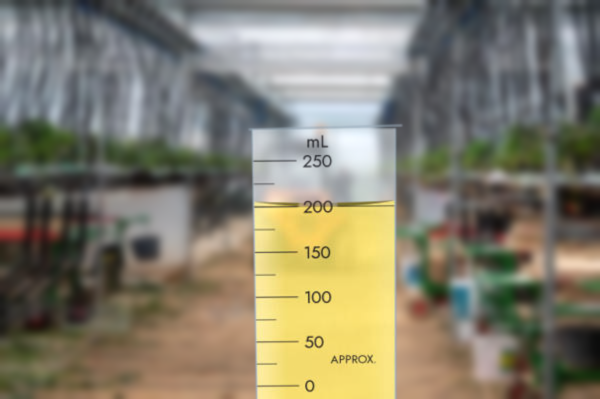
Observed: 200 (mL)
